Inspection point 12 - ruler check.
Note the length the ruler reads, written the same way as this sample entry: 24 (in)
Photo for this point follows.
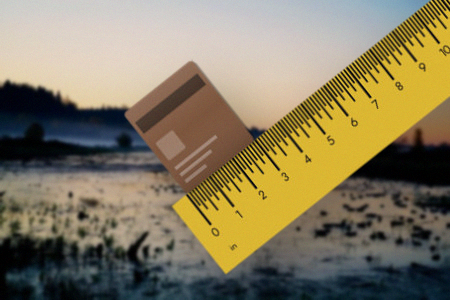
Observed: 3 (in)
